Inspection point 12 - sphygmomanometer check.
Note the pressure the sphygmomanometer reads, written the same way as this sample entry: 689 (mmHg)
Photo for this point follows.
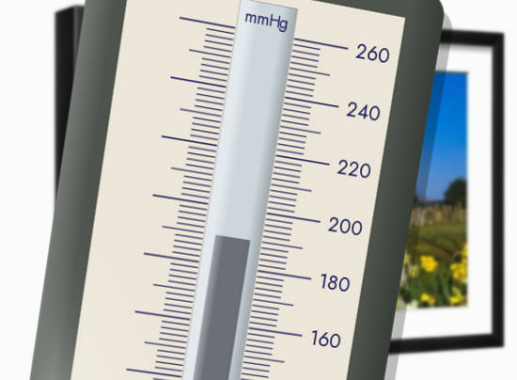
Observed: 190 (mmHg)
